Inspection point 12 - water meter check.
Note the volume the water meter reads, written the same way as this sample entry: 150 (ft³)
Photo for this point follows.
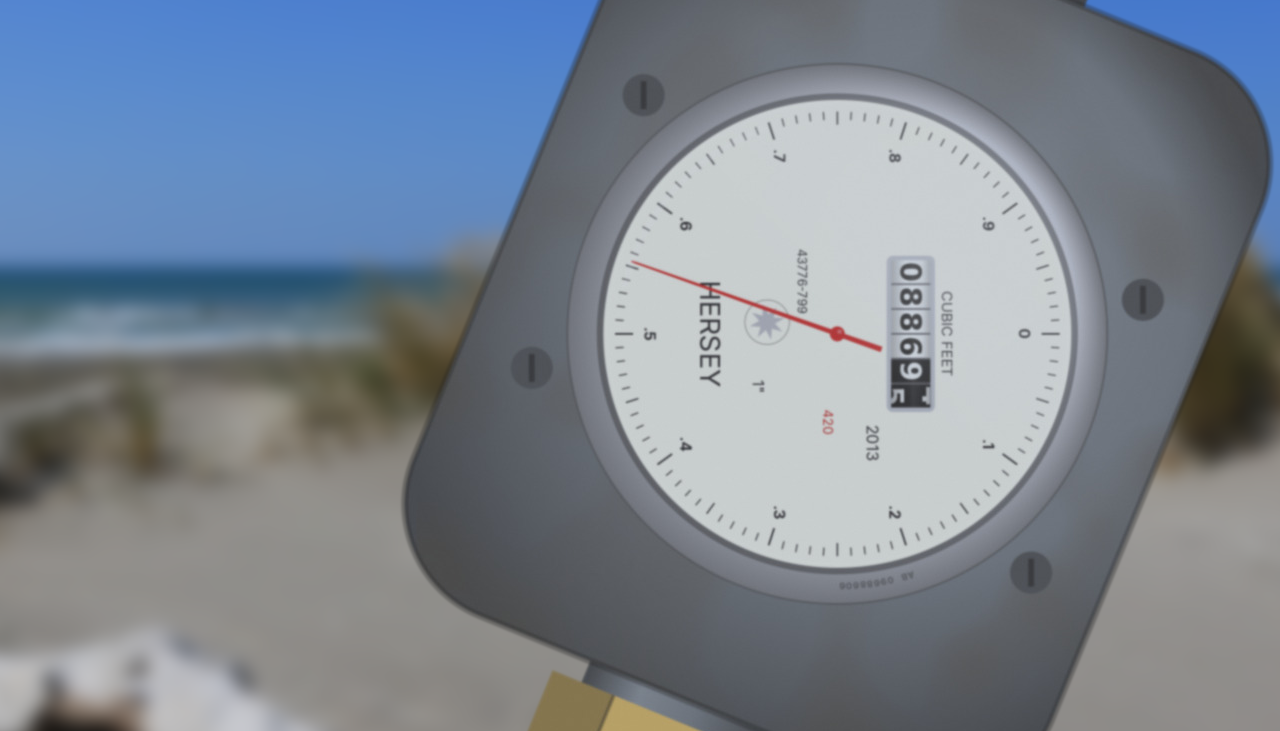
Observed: 88694.55 (ft³)
